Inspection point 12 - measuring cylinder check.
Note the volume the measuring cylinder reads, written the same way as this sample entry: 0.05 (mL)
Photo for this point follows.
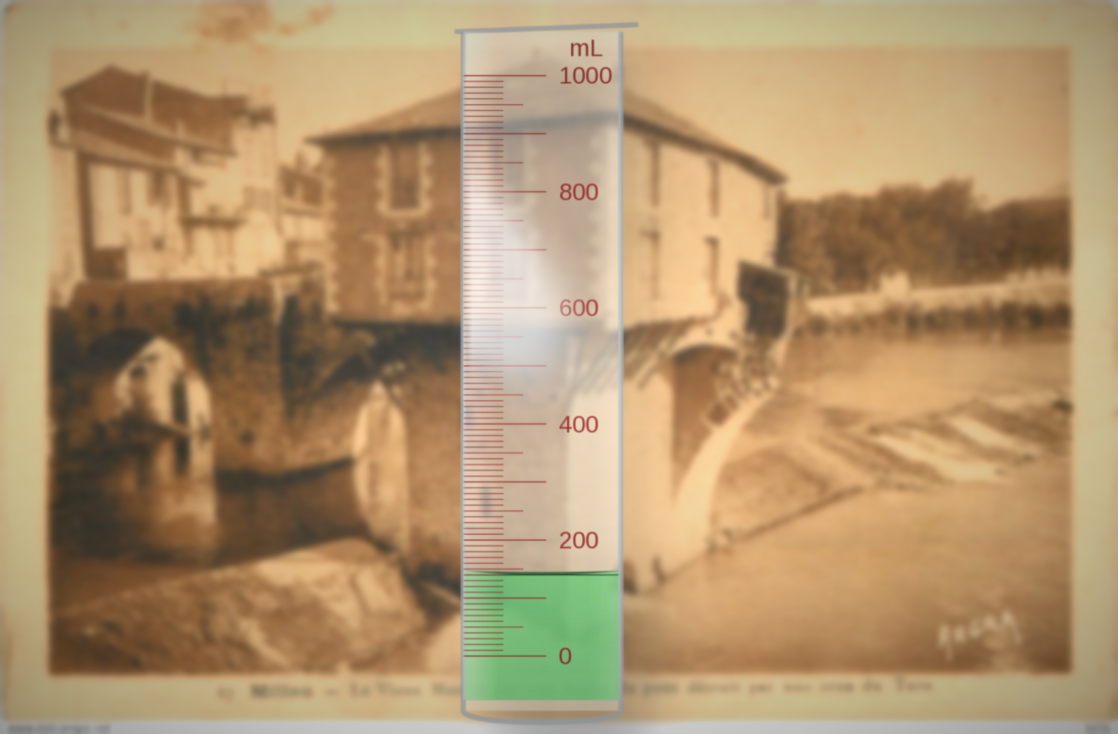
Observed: 140 (mL)
